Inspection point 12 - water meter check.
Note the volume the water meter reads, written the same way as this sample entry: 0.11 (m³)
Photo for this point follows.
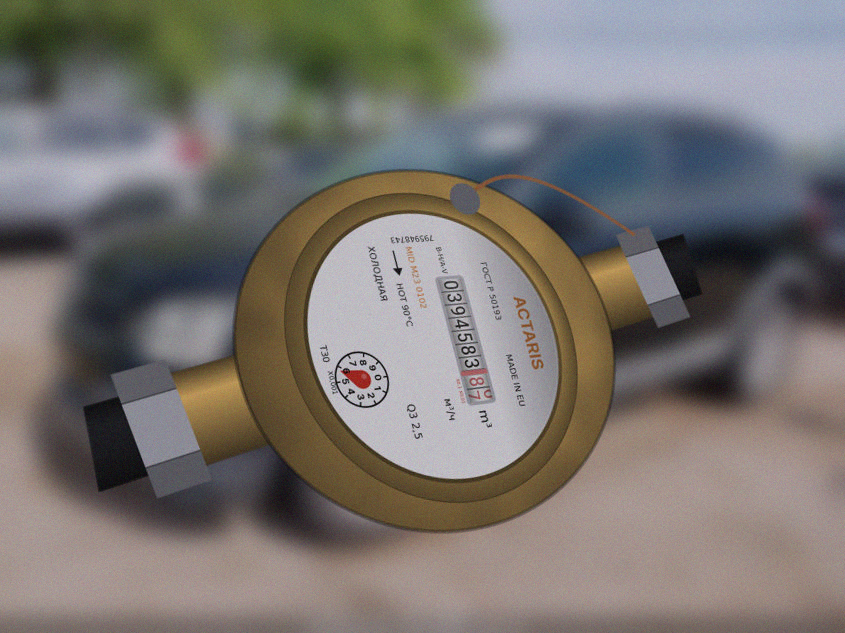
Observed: 394583.865 (m³)
